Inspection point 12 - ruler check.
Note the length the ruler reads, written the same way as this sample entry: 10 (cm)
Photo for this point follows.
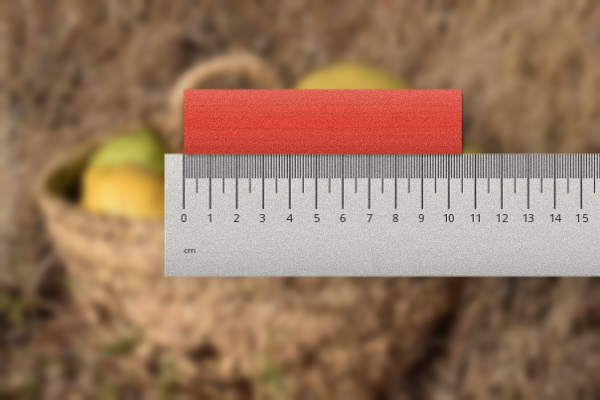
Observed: 10.5 (cm)
